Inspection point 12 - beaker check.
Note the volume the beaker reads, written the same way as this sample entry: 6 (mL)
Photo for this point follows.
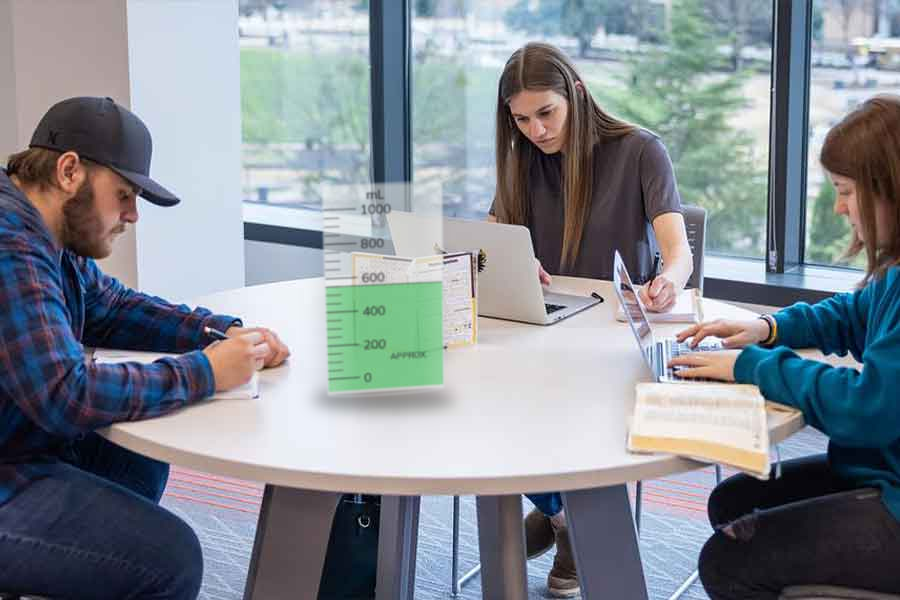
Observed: 550 (mL)
